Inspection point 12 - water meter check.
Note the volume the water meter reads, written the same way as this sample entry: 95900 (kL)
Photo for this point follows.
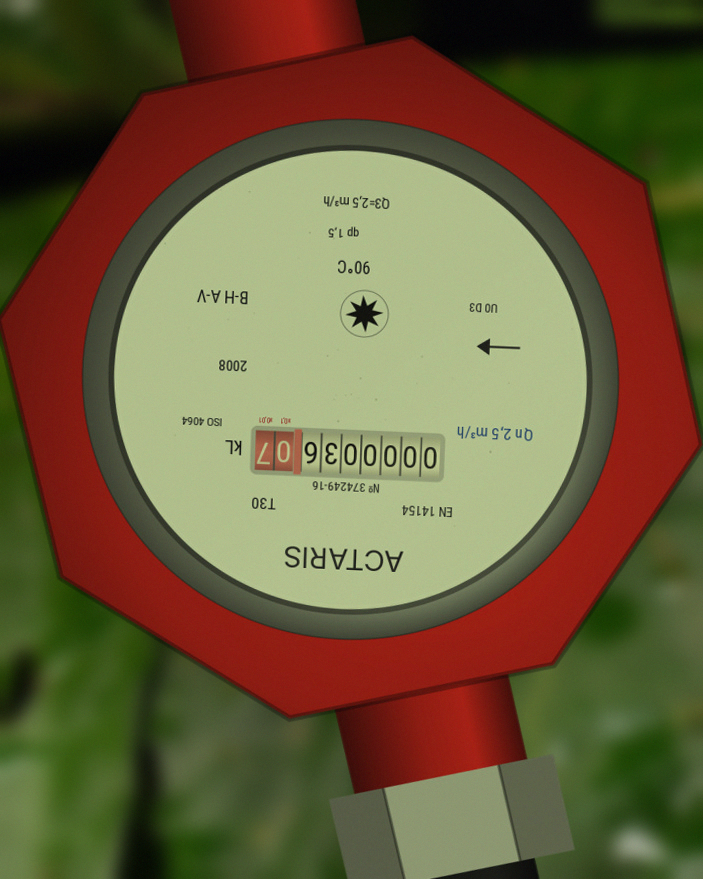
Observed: 36.07 (kL)
